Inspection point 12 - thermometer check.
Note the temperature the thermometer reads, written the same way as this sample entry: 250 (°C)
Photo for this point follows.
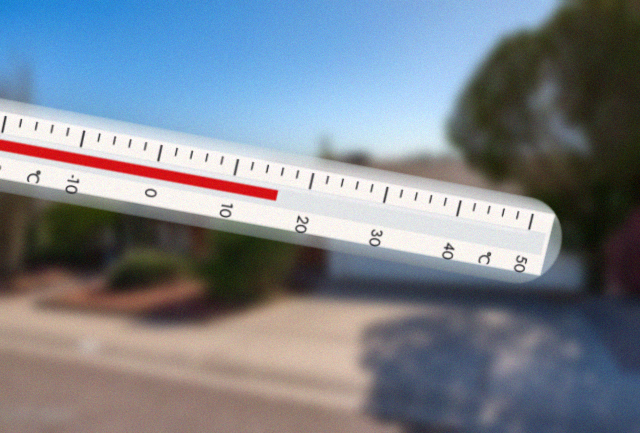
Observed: 16 (°C)
